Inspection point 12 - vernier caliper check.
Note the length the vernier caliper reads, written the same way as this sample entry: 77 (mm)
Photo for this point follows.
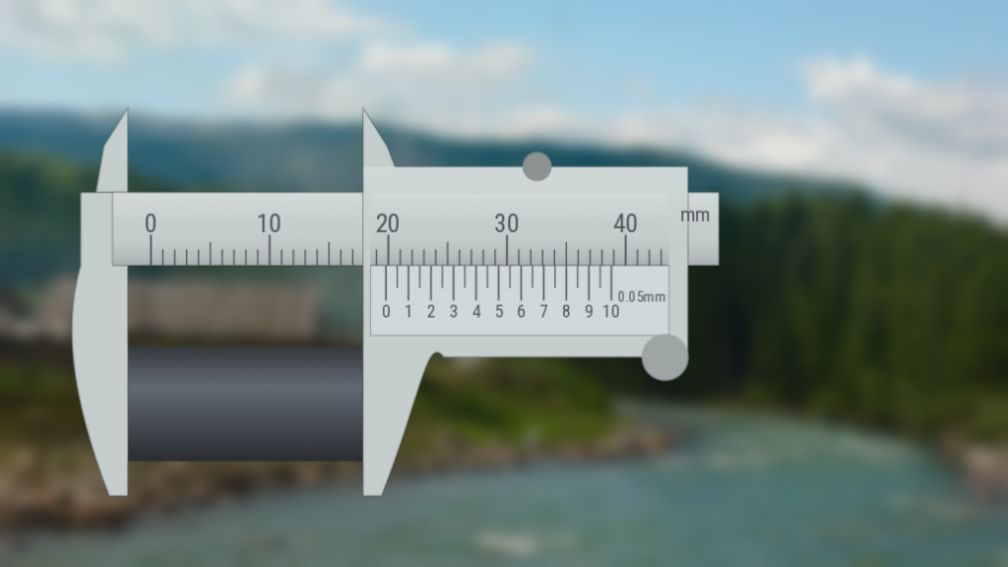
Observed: 19.8 (mm)
